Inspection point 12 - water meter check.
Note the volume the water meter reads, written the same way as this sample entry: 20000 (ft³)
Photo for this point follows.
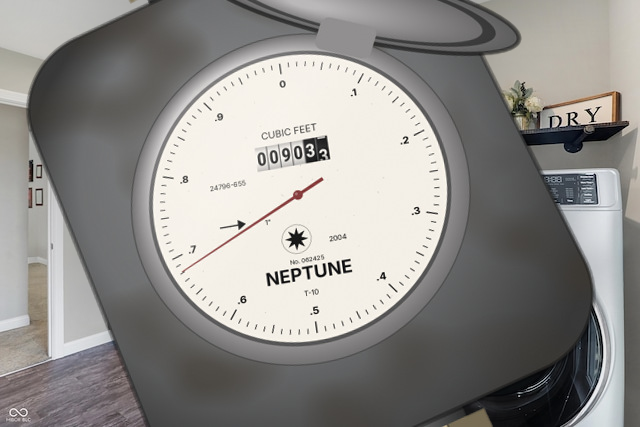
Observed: 9032.68 (ft³)
